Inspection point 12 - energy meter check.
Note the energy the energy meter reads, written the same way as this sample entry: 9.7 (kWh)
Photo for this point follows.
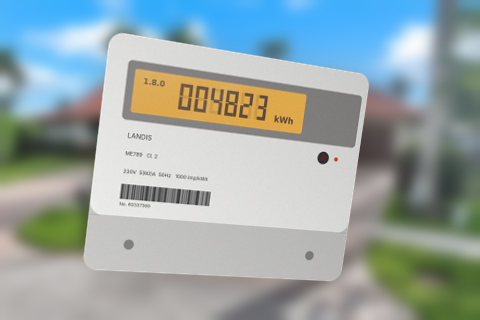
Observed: 4823 (kWh)
